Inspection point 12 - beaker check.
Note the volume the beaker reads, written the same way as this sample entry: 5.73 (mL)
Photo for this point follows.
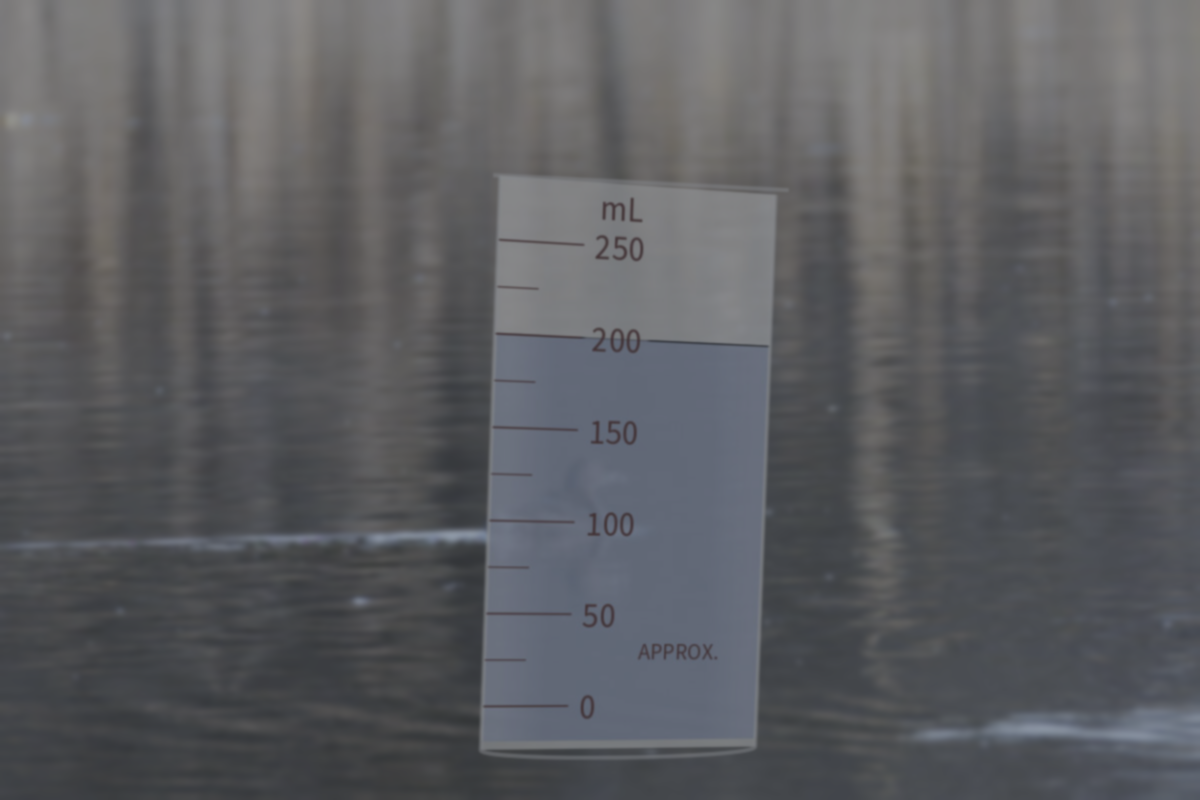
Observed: 200 (mL)
